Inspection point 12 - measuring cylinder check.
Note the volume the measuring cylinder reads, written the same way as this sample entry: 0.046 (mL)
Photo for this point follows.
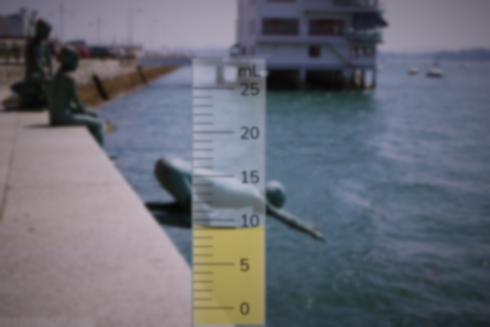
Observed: 9 (mL)
